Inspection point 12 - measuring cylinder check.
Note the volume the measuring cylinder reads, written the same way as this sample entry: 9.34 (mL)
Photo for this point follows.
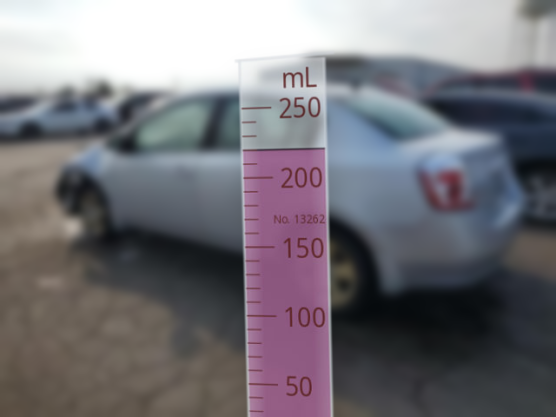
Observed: 220 (mL)
